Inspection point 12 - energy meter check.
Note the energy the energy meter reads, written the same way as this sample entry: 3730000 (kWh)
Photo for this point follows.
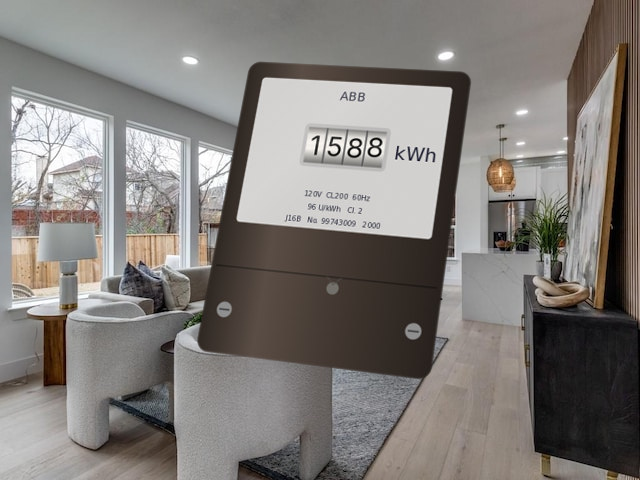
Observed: 1588 (kWh)
